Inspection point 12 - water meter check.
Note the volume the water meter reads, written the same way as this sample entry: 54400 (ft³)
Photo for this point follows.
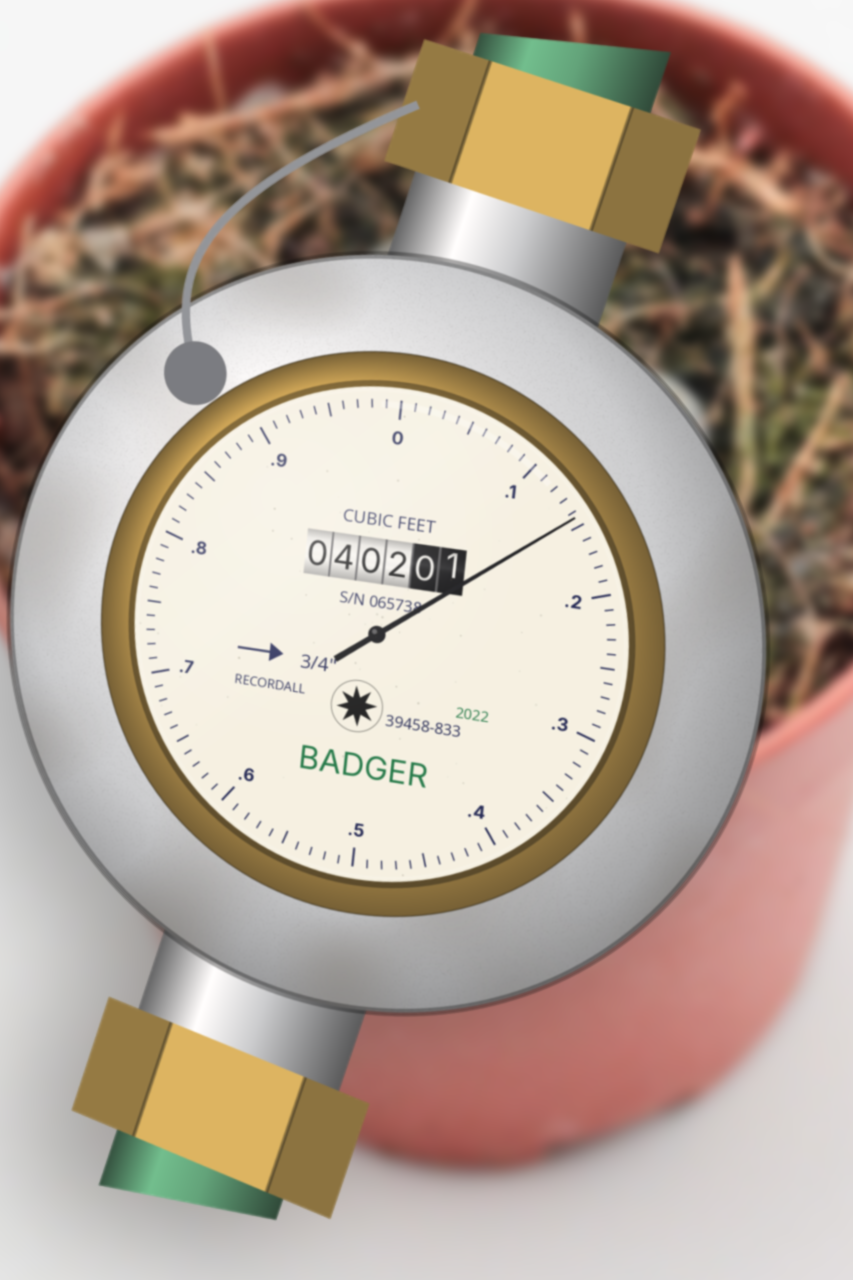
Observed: 40201.14 (ft³)
